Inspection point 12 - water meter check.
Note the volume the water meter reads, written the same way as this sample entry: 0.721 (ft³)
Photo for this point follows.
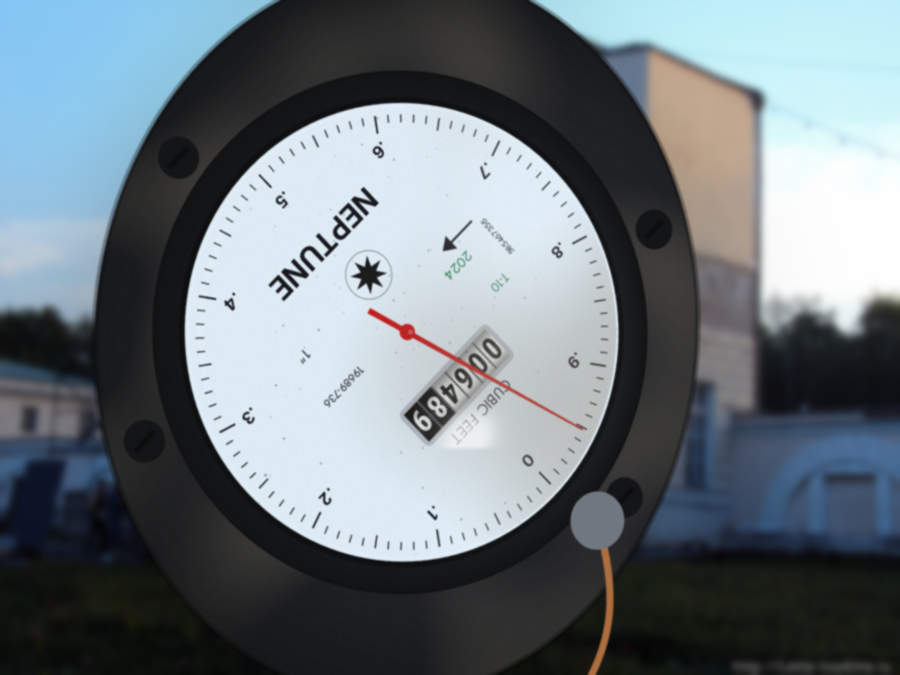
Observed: 6488.95 (ft³)
